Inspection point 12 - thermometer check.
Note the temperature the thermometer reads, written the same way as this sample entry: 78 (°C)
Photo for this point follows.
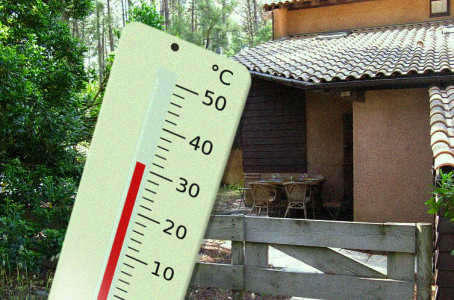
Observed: 31 (°C)
